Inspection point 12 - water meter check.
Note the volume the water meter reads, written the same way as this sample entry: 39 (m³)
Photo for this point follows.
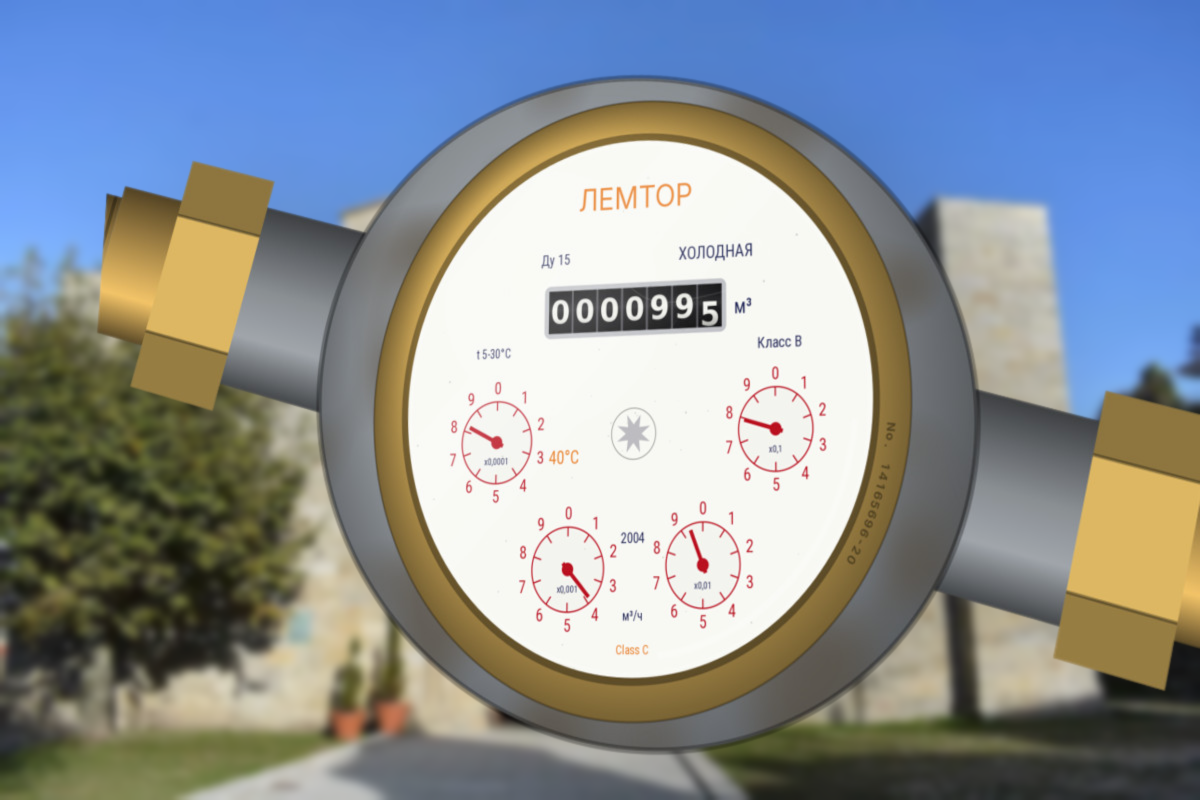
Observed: 994.7938 (m³)
